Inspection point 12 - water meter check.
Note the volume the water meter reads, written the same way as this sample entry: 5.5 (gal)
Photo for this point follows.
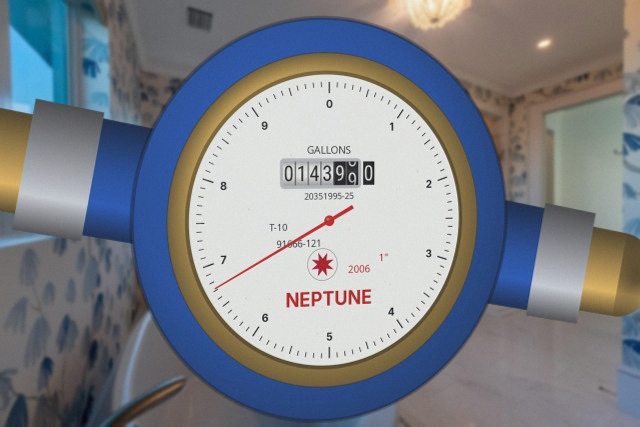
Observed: 143986.7 (gal)
